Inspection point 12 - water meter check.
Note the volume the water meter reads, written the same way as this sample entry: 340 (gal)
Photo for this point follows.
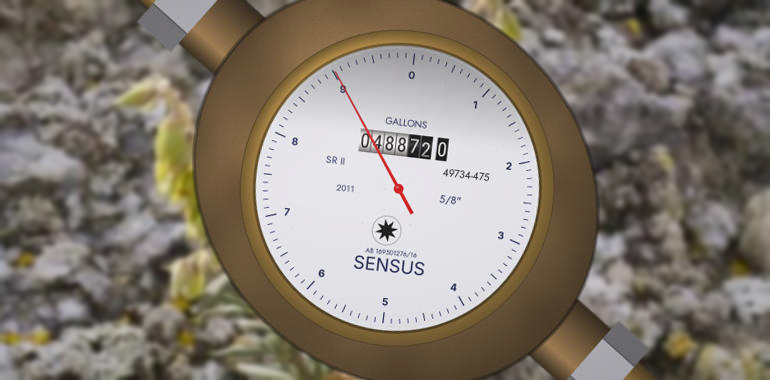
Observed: 488719.0 (gal)
